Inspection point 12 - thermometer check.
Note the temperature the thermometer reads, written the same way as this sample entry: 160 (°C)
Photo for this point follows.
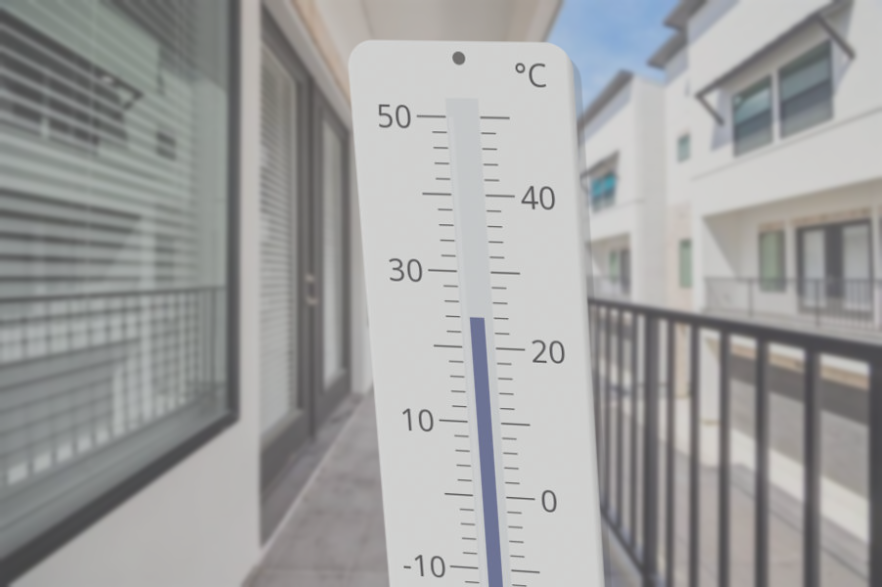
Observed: 24 (°C)
